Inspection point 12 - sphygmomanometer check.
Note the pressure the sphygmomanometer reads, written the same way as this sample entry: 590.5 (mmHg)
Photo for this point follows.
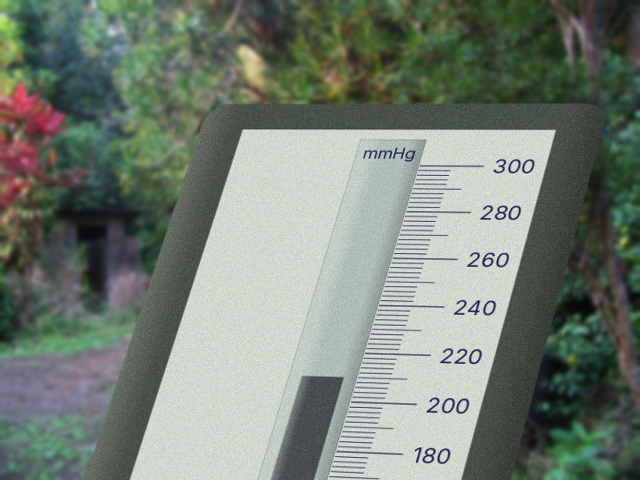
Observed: 210 (mmHg)
